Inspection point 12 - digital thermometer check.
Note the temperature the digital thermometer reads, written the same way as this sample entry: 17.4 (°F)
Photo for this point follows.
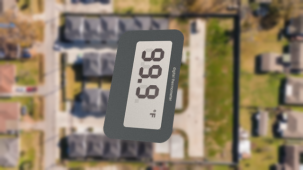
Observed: 99.9 (°F)
